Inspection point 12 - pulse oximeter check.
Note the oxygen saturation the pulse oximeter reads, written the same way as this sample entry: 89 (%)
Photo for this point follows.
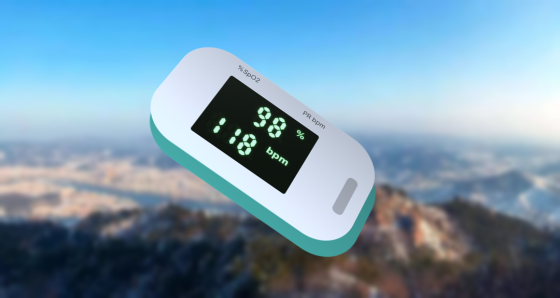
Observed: 98 (%)
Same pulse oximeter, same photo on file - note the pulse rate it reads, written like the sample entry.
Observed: 118 (bpm)
